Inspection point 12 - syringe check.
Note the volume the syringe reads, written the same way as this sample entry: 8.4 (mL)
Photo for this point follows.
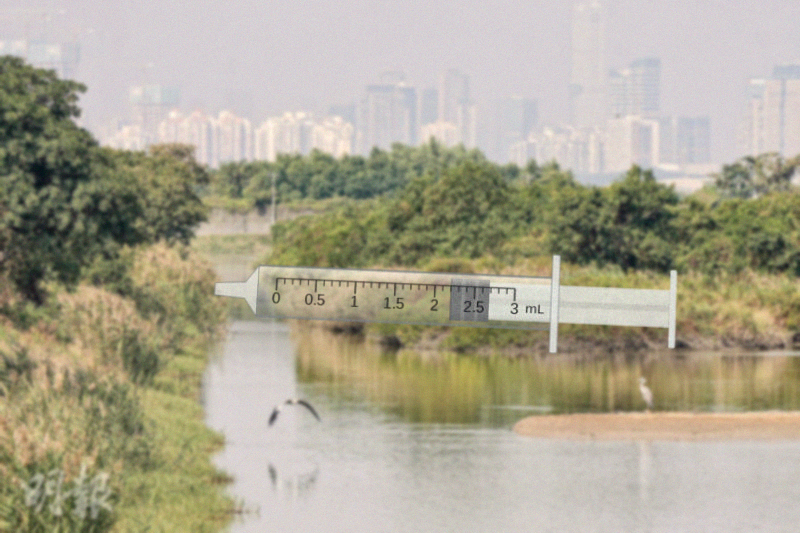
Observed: 2.2 (mL)
